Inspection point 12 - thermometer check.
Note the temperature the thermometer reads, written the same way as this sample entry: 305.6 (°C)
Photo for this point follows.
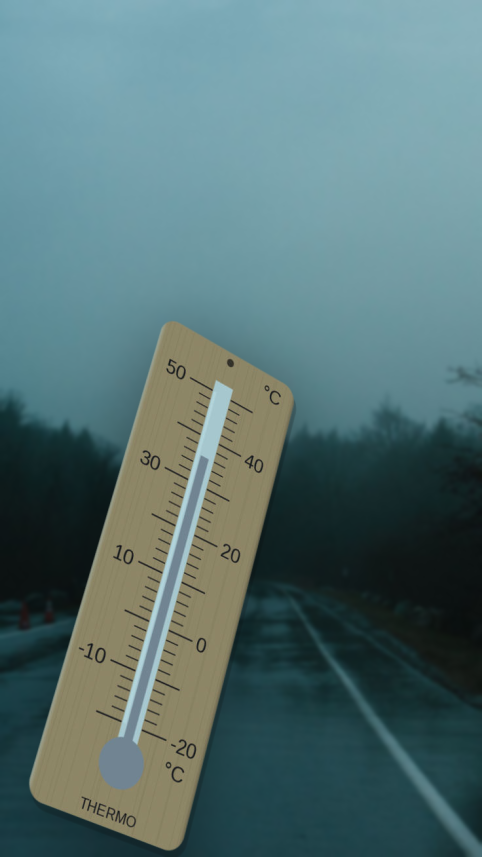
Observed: 36 (°C)
